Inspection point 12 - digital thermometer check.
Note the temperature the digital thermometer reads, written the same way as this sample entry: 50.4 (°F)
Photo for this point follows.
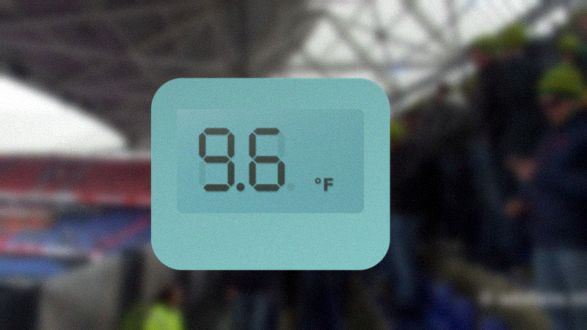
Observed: 9.6 (°F)
